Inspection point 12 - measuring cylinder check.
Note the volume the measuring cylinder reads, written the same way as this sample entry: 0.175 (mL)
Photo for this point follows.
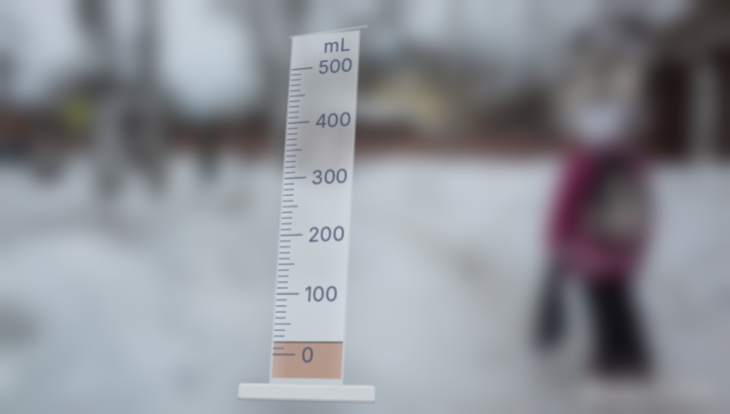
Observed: 20 (mL)
